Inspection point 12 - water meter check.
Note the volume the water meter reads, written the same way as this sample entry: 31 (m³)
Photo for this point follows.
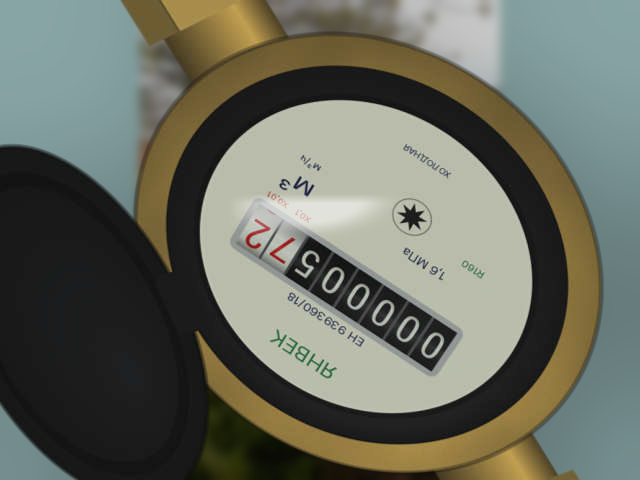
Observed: 5.72 (m³)
